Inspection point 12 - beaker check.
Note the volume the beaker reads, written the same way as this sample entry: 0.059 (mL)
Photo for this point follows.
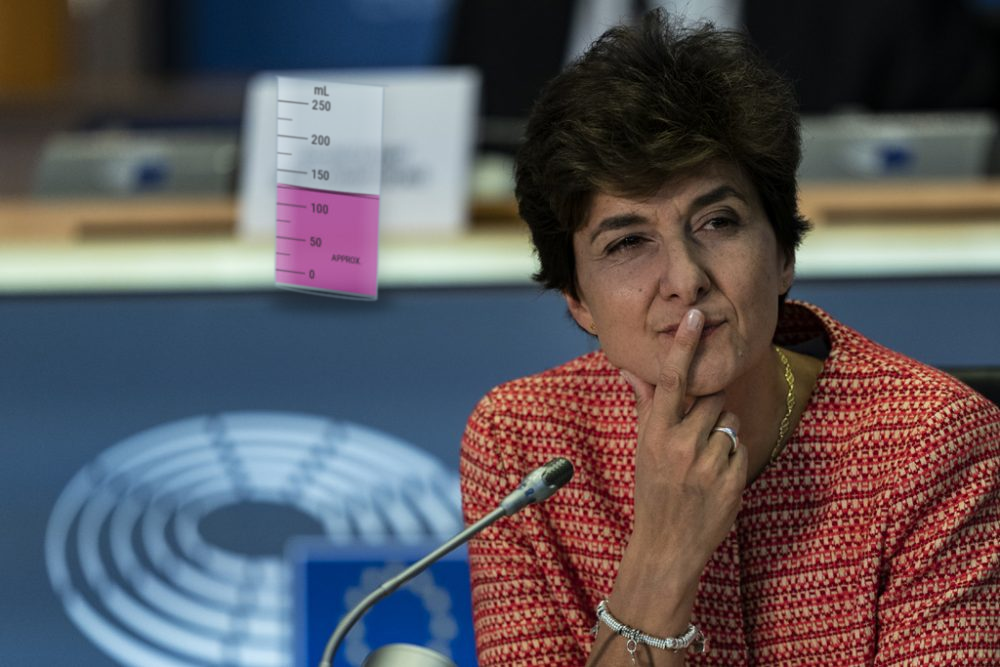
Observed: 125 (mL)
